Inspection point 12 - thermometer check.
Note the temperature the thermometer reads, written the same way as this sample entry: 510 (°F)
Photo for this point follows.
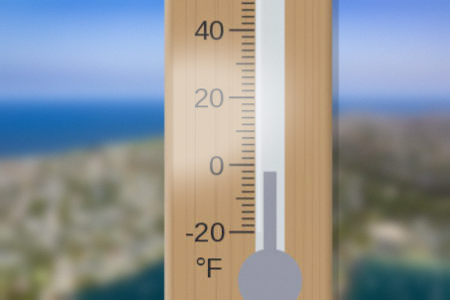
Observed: -2 (°F)
